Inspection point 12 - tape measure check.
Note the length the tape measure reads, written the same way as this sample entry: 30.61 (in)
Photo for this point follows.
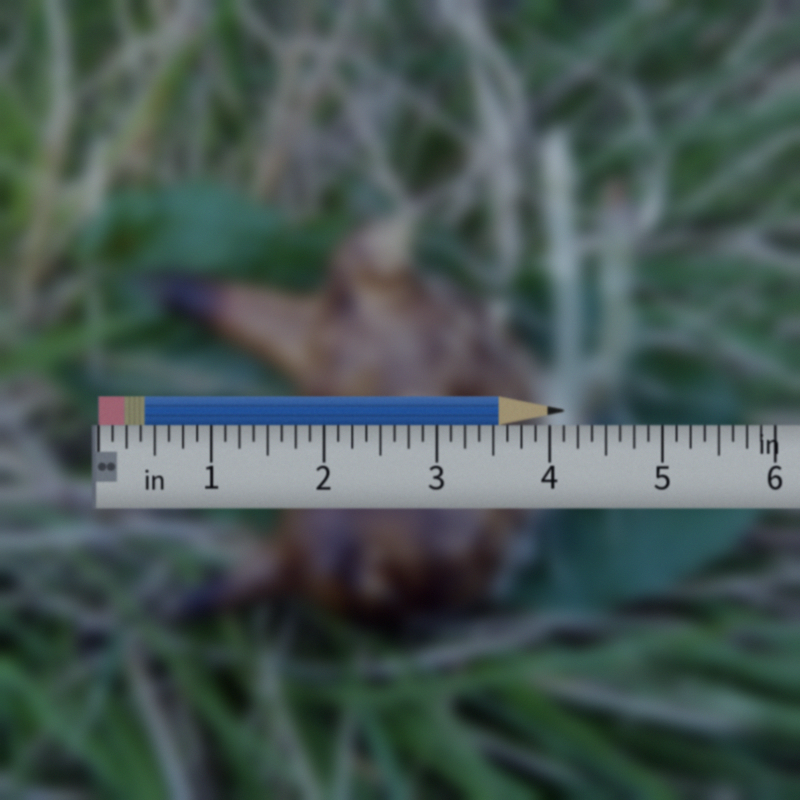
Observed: 4.125 (in)
